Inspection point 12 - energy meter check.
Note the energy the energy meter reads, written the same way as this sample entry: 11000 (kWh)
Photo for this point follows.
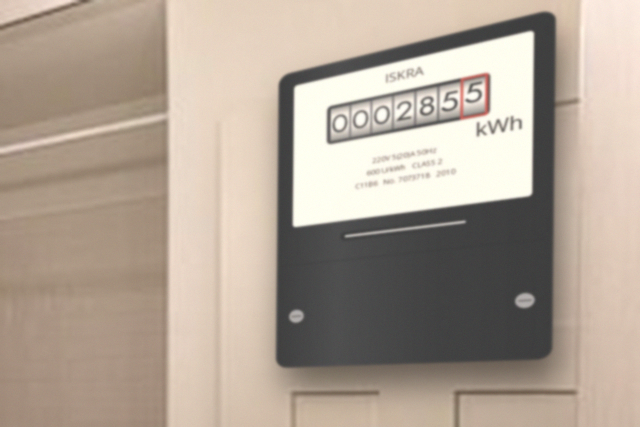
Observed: 285.5 (kWh)
